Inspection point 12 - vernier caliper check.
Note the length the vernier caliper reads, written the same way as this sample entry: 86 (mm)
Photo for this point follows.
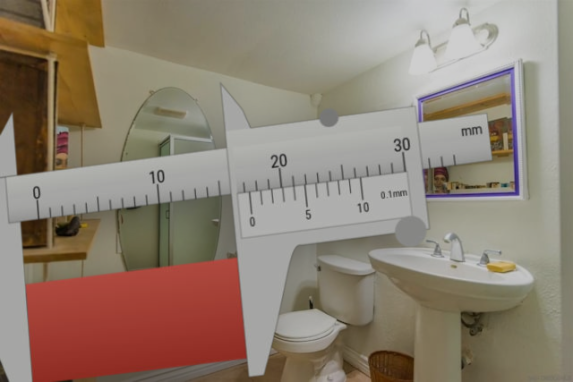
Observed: 17.4 (mm)
